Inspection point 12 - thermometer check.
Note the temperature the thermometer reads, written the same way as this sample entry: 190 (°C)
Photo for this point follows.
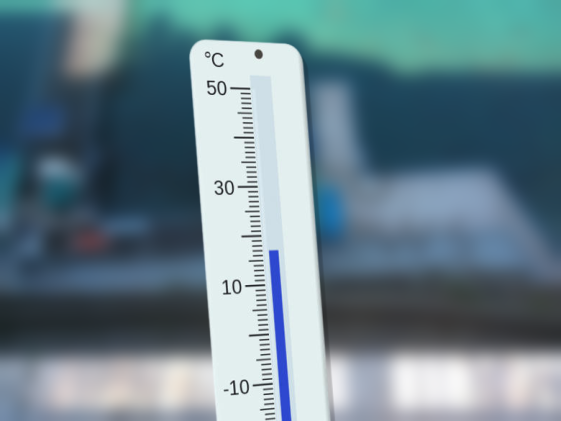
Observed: 17 (°C)
